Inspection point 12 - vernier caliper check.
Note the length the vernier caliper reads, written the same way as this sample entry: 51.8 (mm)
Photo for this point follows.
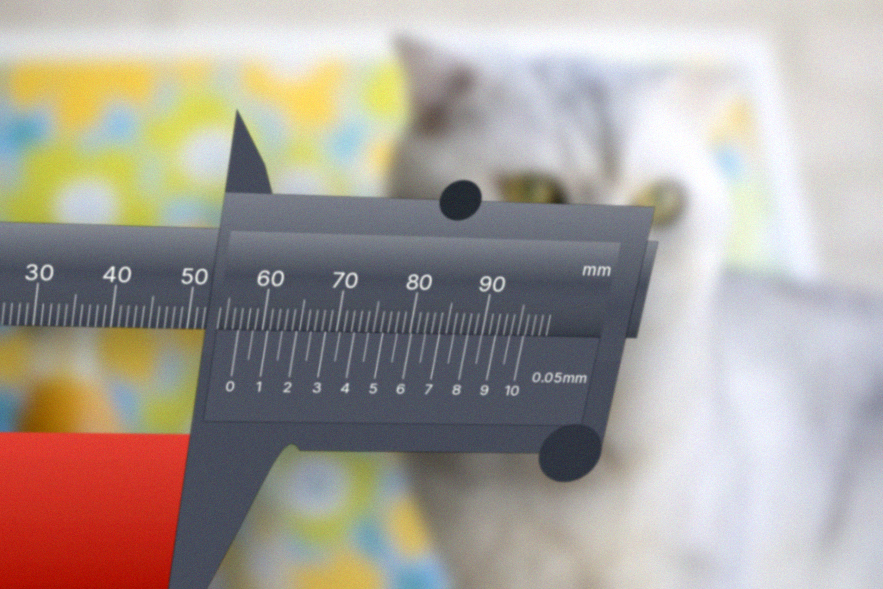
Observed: 56.8 (mm)
